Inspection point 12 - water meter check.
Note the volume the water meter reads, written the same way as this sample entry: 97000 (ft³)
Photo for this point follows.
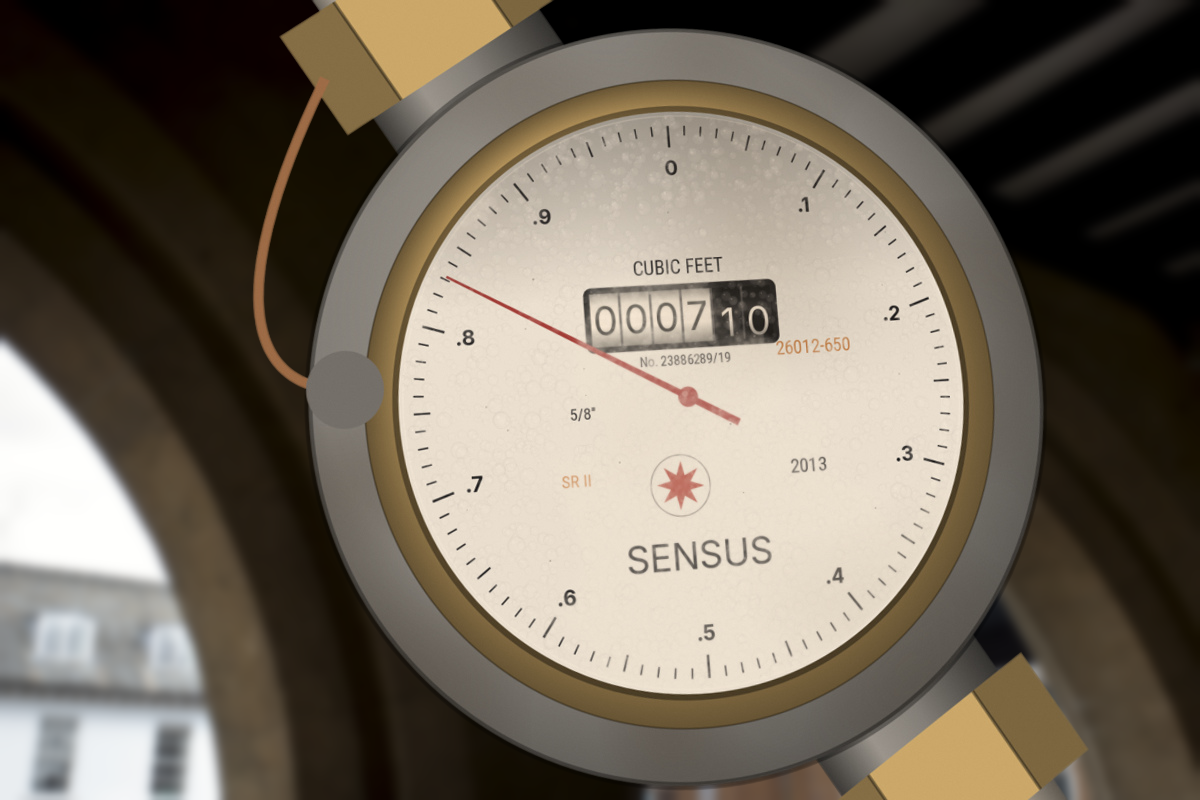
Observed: 709.83 (ft³)
